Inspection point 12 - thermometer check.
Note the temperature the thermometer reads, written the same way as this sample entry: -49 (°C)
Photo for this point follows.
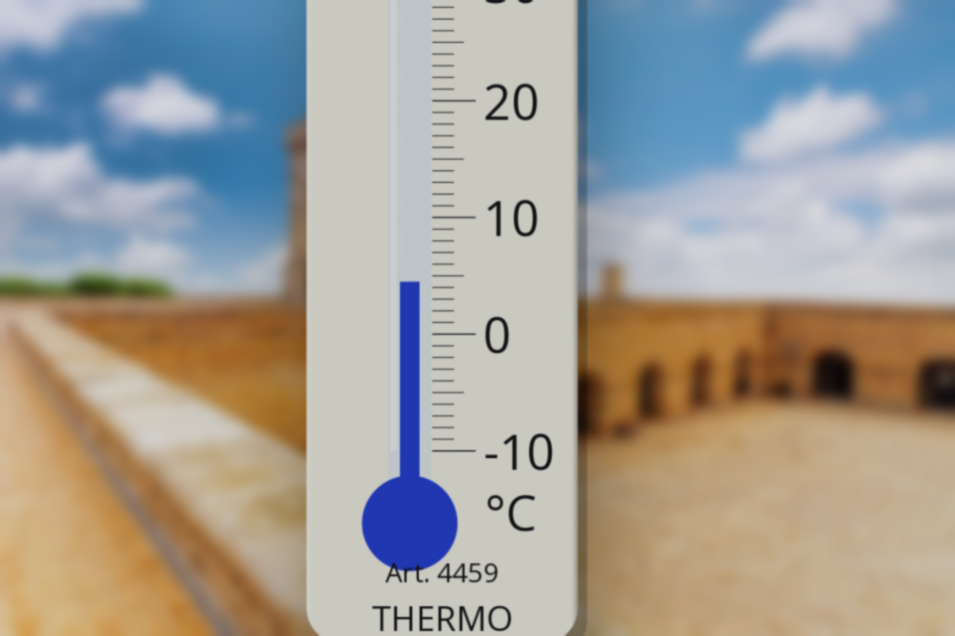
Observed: 4.5 (°C)
